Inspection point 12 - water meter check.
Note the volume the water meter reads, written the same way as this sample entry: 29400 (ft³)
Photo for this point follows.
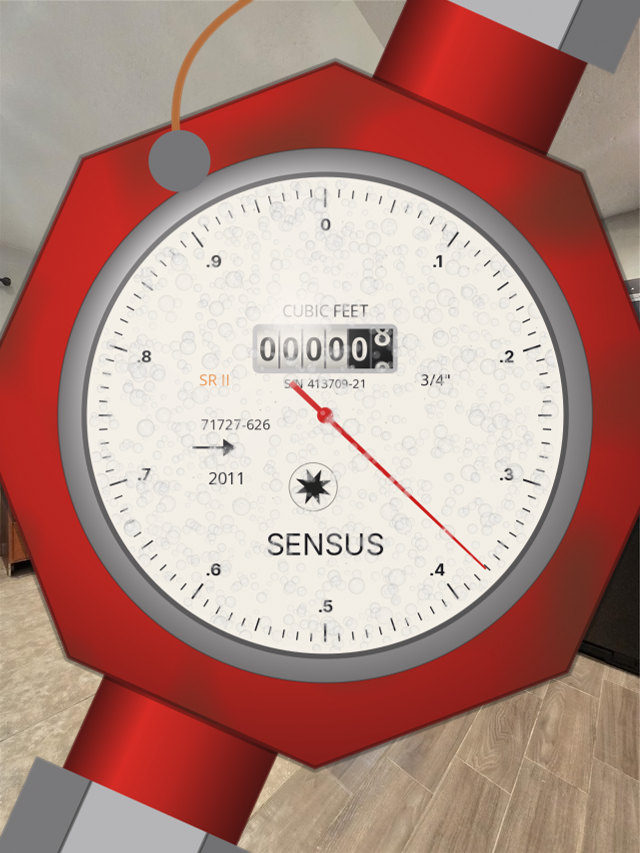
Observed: 8.37 (ft³)
